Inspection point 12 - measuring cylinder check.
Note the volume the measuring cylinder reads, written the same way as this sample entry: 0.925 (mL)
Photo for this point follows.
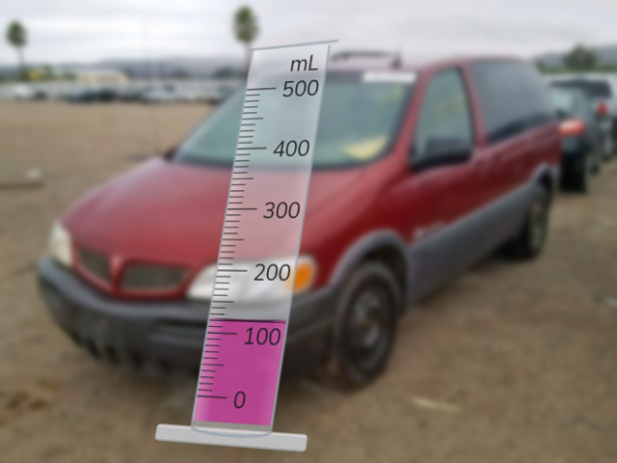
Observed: 120 (mL)
